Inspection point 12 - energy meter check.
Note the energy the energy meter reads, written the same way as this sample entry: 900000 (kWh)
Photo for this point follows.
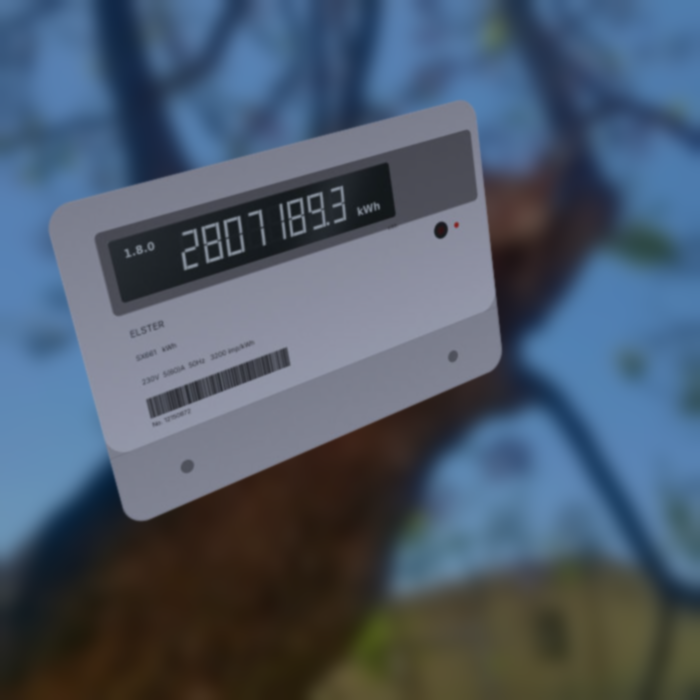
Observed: 2807189.3 (kWh)
